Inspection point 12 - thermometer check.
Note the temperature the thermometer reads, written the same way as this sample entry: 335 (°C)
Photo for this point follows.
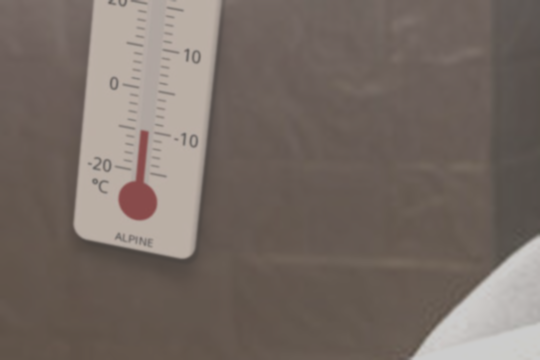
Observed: -10 (°C)
